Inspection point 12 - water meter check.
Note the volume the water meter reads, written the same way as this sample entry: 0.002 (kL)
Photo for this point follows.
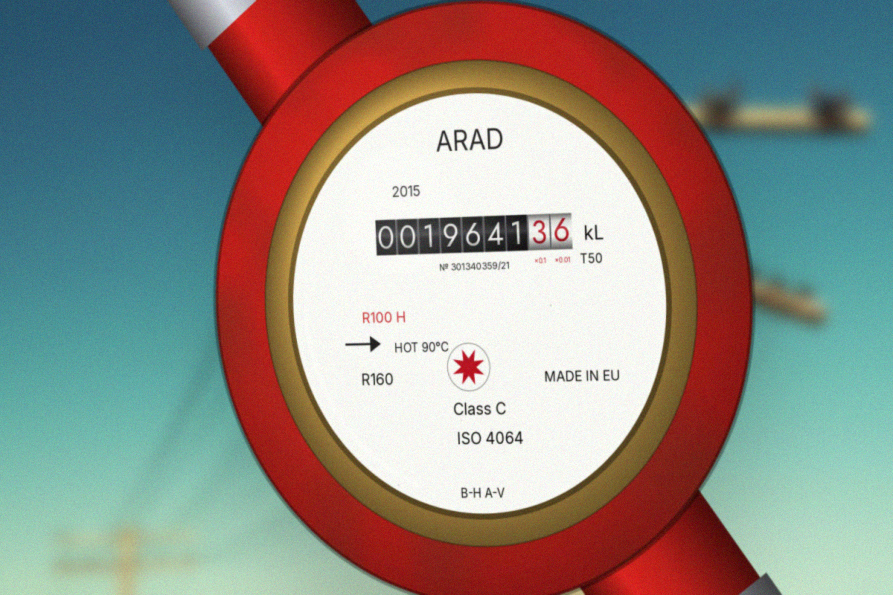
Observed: 19641.36 (kL)
